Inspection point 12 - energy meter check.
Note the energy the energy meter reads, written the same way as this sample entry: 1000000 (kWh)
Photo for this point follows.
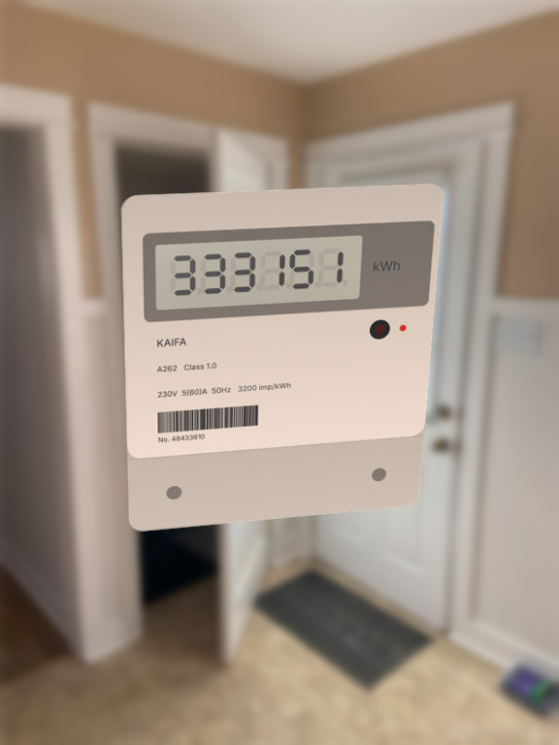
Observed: 333151 (kWh)
